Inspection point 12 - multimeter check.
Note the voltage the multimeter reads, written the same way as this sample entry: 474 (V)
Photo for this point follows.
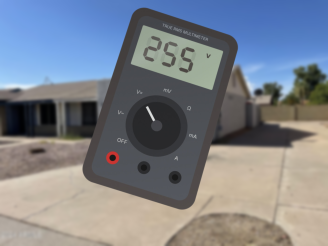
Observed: 255 (V)
